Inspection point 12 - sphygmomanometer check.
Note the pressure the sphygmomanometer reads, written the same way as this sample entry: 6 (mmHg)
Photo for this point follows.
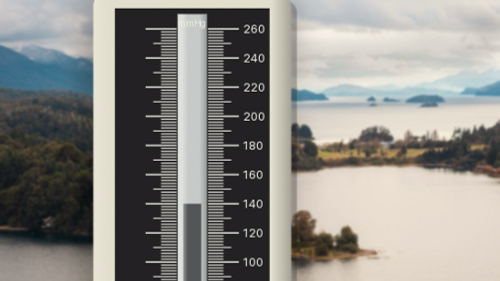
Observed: 140 (mmHg)
